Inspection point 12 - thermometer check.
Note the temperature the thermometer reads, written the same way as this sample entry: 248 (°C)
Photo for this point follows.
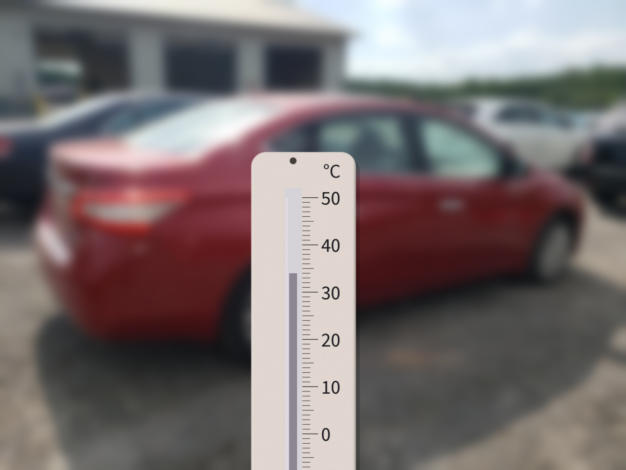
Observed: 34 (°C)
